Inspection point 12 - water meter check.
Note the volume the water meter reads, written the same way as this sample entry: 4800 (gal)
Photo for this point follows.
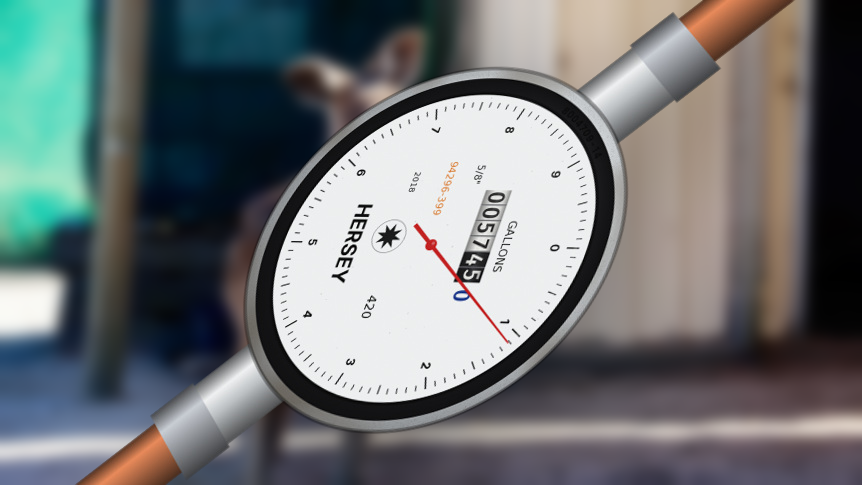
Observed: 57451.1 (gal)
